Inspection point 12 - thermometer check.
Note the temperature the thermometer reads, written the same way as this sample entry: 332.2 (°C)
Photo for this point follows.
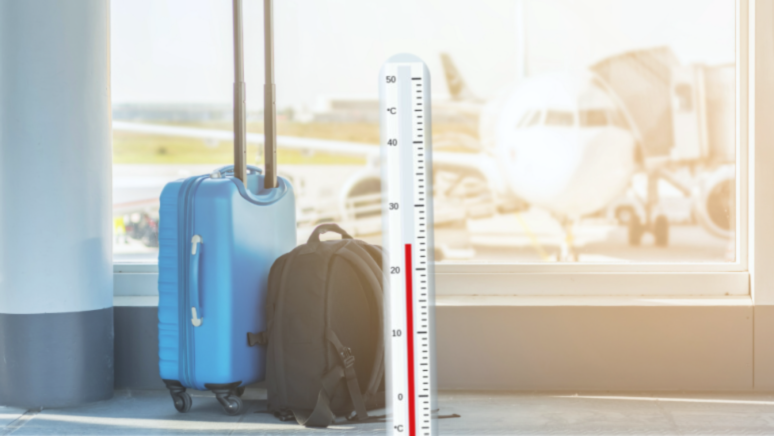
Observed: 24 (°C)
